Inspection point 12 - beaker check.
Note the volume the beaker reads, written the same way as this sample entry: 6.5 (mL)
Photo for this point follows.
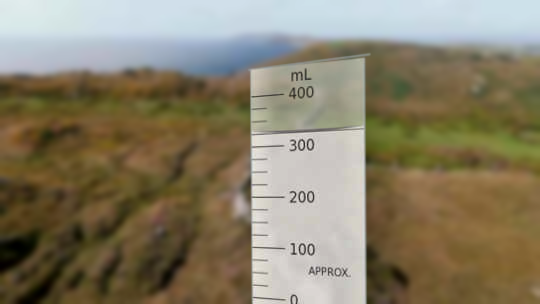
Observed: 325 (mL)
